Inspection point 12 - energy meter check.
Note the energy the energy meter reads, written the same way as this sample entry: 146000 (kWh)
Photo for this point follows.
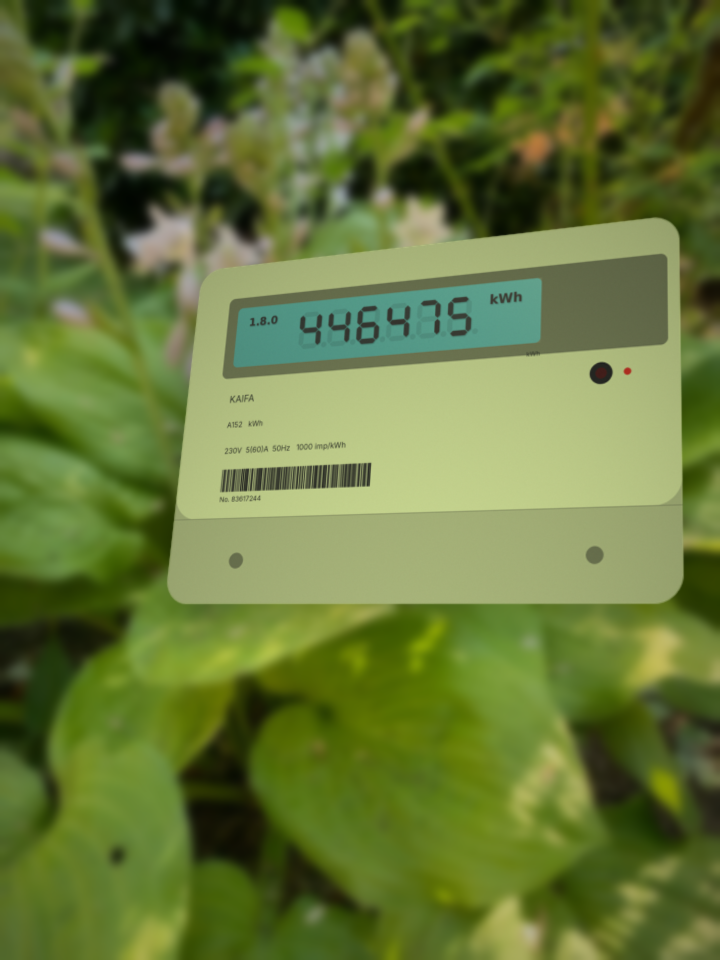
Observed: 446475 (kWh)
